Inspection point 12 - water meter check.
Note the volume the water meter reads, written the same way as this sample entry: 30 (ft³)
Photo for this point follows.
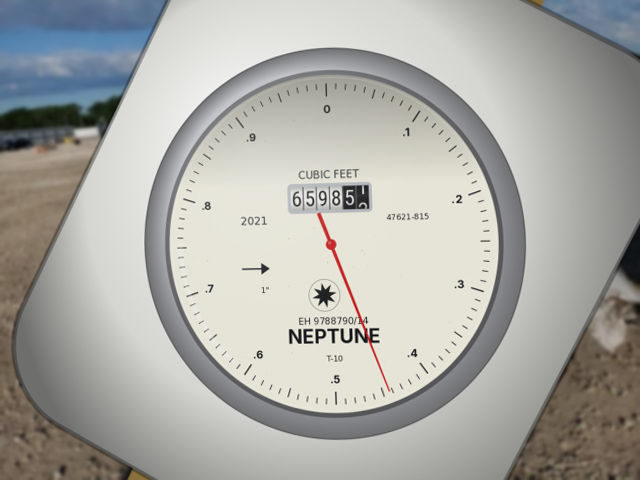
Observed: 659851.44 (ft³)
